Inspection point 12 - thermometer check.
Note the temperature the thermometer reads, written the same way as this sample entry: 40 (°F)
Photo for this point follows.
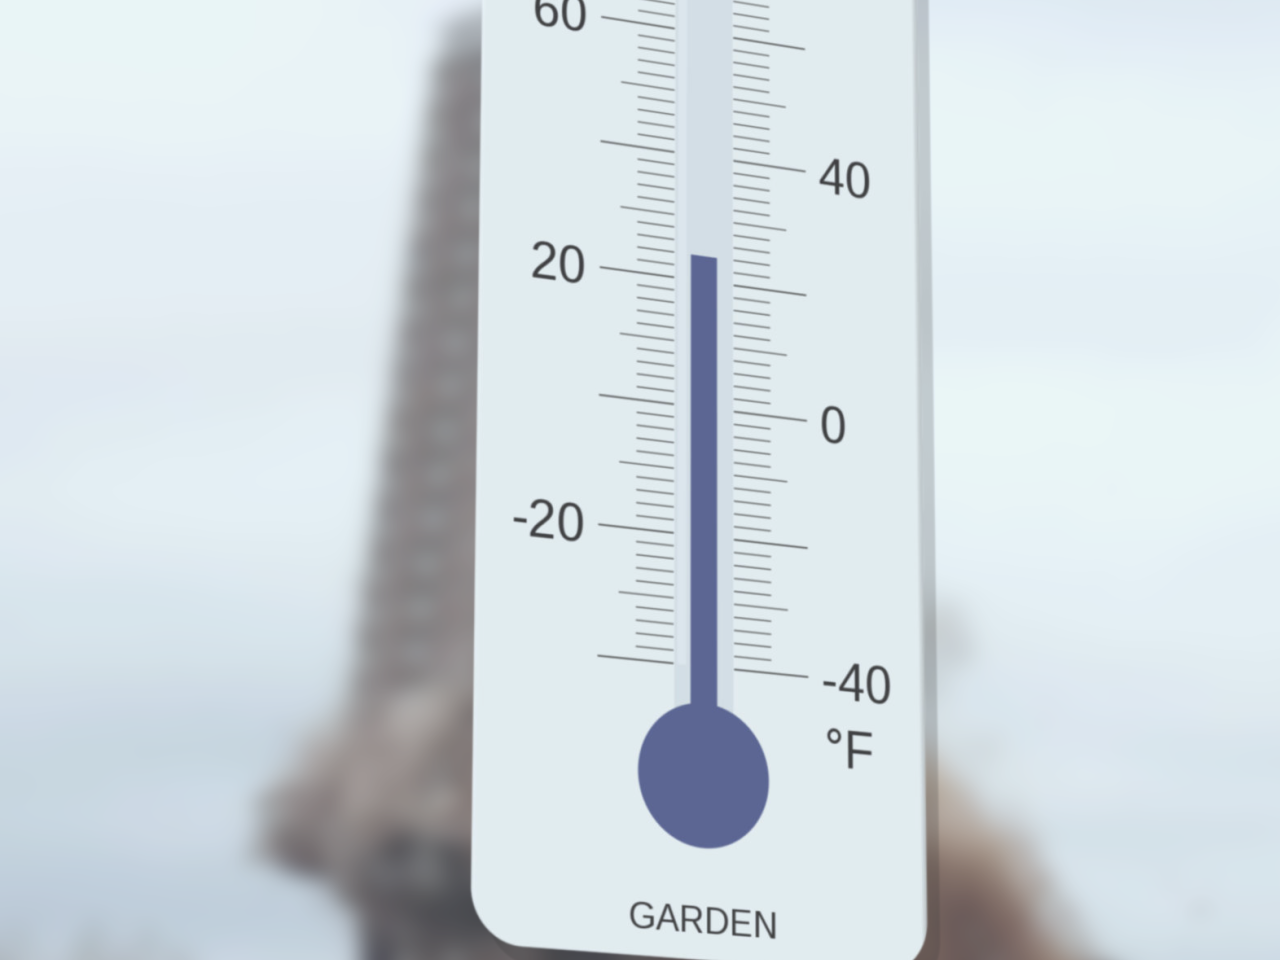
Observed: 24 (°F)
